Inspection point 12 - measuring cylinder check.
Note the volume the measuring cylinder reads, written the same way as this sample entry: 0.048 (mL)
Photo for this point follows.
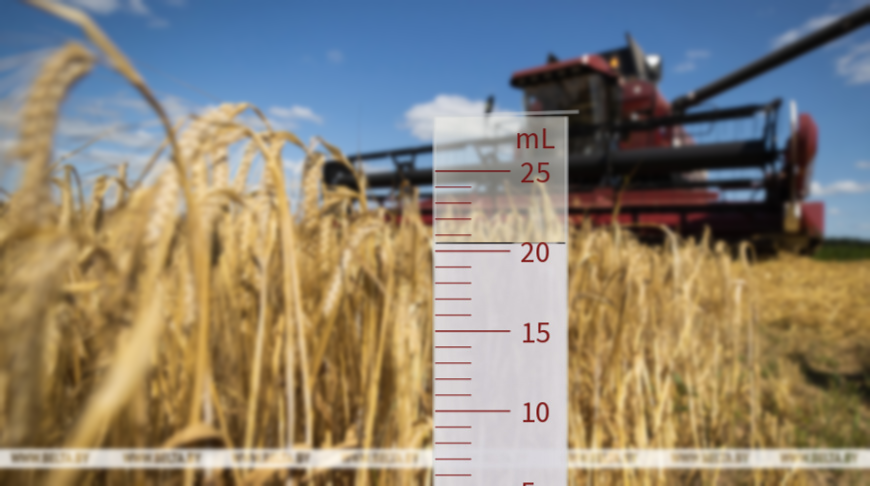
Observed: 20.5 (mL)
